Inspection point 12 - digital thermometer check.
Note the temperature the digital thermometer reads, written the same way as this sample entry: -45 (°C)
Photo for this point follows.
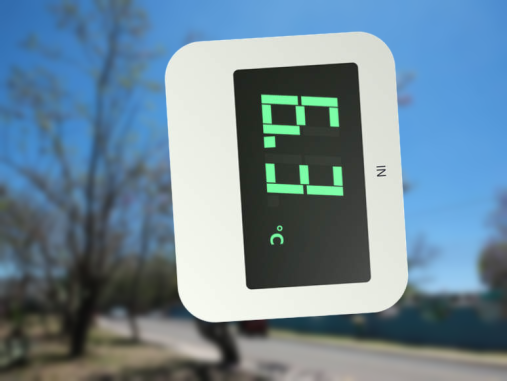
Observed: 6.3 (°C)
